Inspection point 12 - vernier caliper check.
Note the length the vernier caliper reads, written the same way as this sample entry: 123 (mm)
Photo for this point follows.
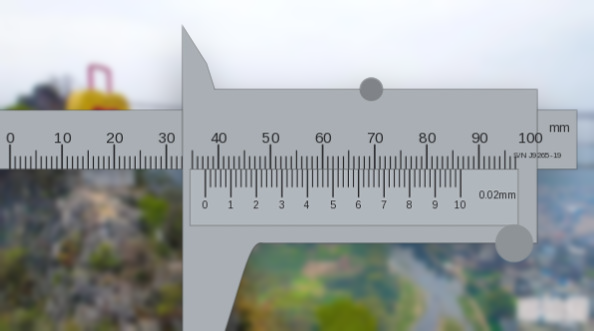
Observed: 37.5 (mm)
